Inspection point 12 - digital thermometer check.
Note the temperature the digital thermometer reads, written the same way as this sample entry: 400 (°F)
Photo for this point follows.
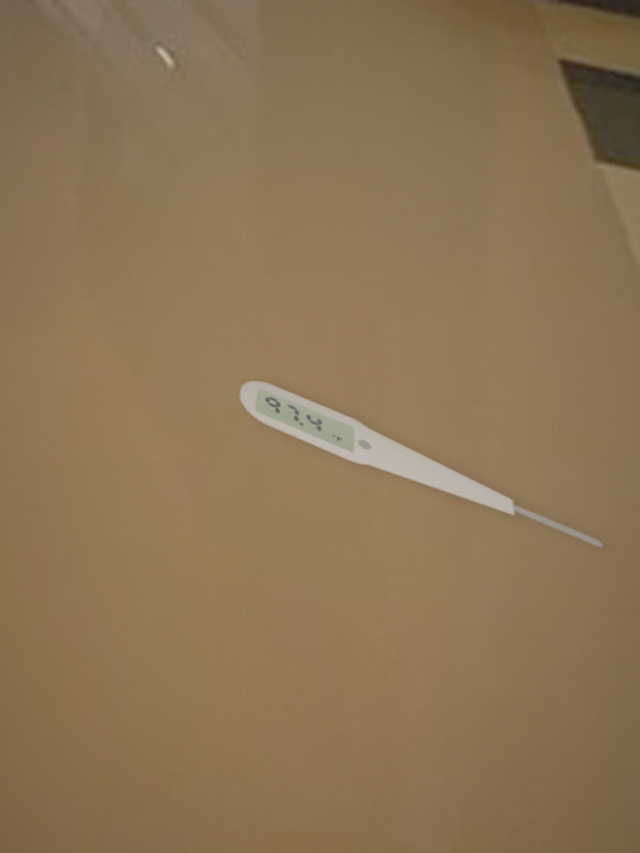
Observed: 97.4 (°F)
